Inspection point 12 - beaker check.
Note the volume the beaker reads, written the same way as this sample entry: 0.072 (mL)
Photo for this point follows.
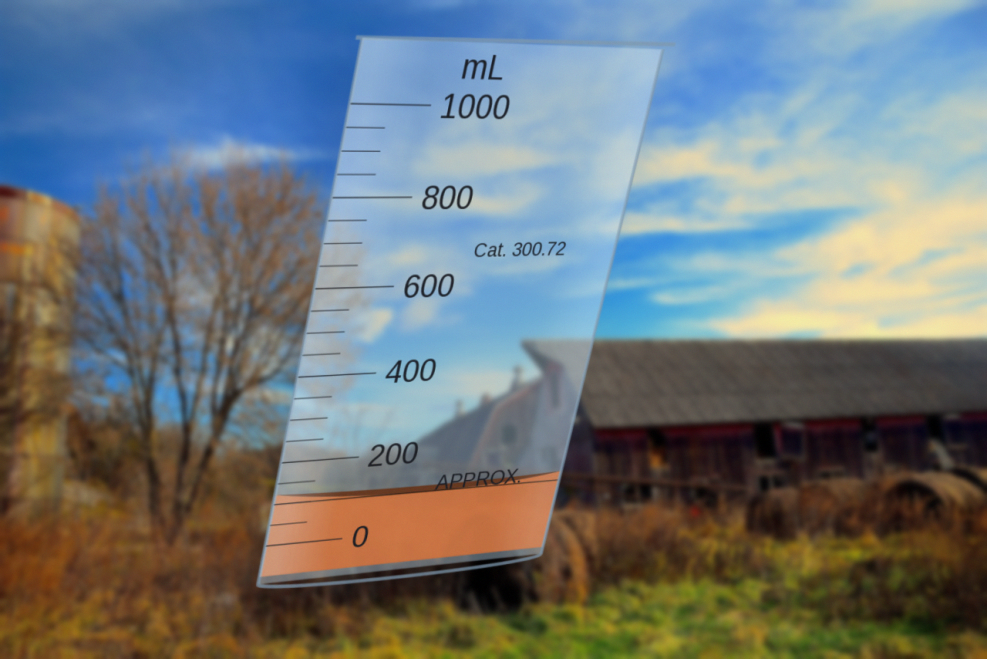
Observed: 100 (mL)
